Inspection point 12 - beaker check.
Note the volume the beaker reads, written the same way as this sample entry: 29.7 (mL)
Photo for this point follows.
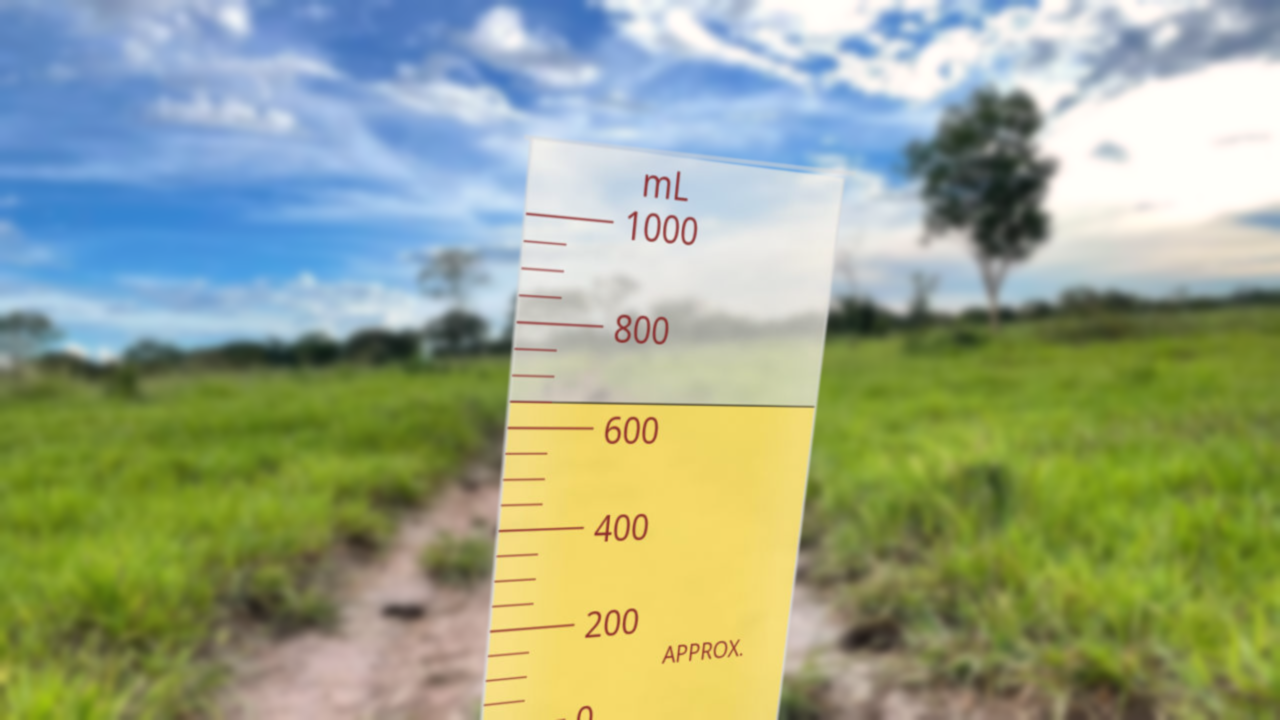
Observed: 650 (mL)
